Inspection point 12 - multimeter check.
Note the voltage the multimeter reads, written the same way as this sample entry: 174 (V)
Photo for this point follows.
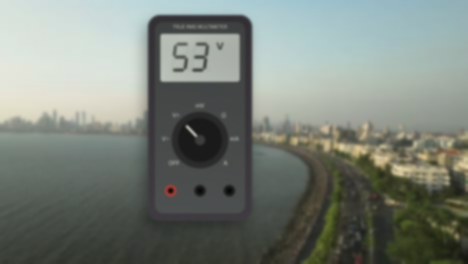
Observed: 53 (V)
